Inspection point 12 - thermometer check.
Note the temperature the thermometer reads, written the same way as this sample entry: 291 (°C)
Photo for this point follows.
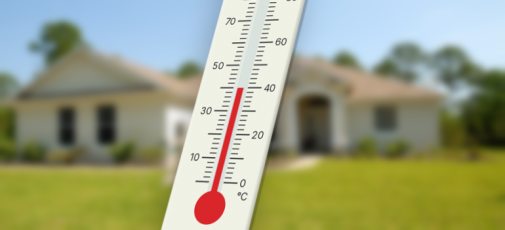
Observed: 40 (°C)
